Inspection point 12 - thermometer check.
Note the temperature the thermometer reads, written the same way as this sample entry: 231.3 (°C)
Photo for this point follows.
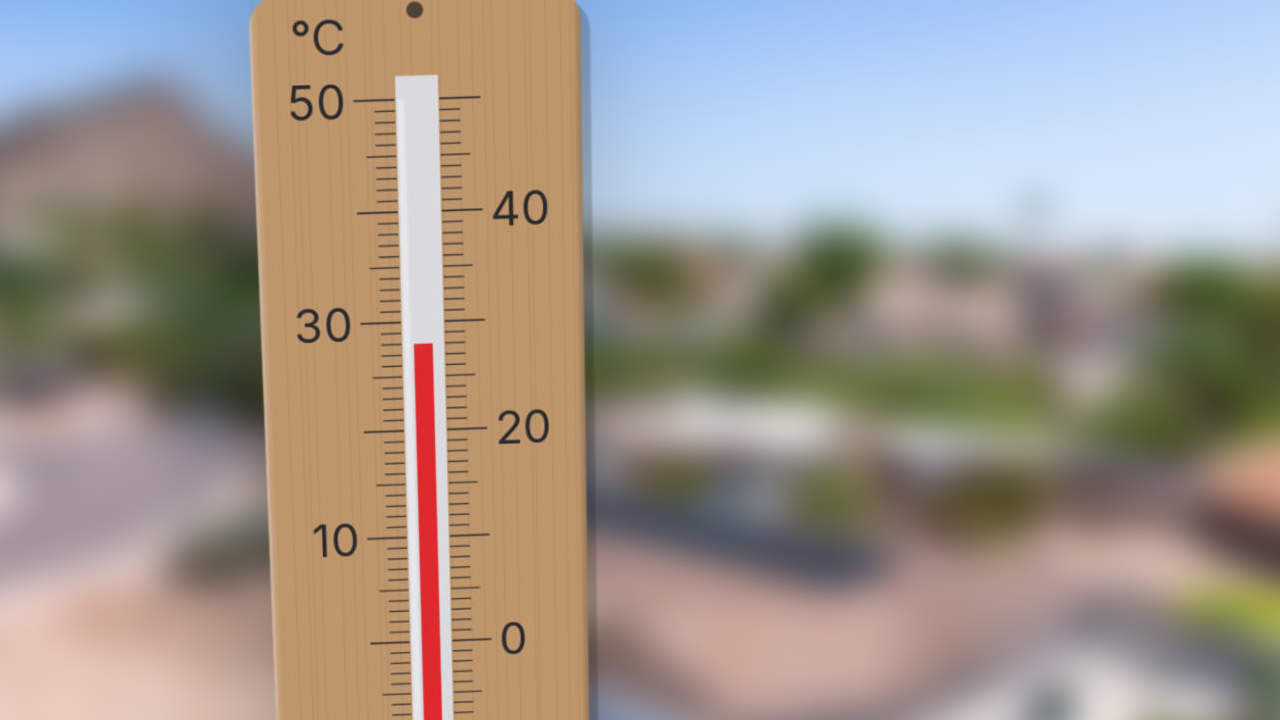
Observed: 28 (°C)
